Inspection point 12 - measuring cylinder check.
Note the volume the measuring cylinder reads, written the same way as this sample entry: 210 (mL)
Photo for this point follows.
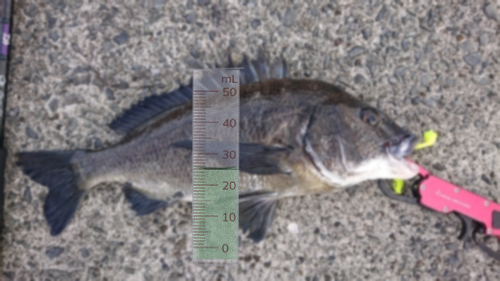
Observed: 25 (mL)
